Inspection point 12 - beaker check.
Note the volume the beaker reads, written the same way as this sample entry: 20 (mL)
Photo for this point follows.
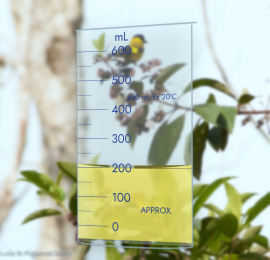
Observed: 200 (mL)
